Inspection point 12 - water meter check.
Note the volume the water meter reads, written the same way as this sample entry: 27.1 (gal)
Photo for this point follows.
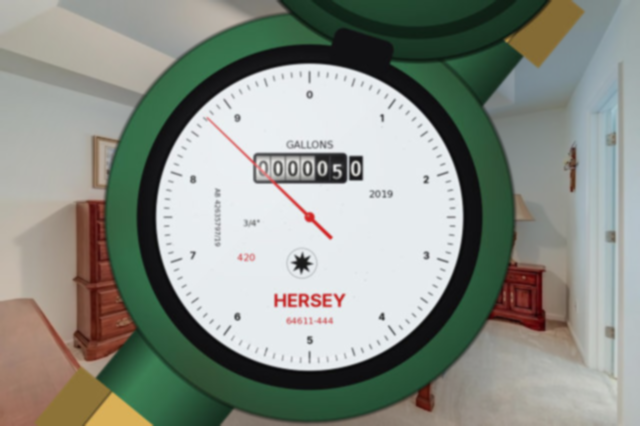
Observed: 48.7 (gal)
